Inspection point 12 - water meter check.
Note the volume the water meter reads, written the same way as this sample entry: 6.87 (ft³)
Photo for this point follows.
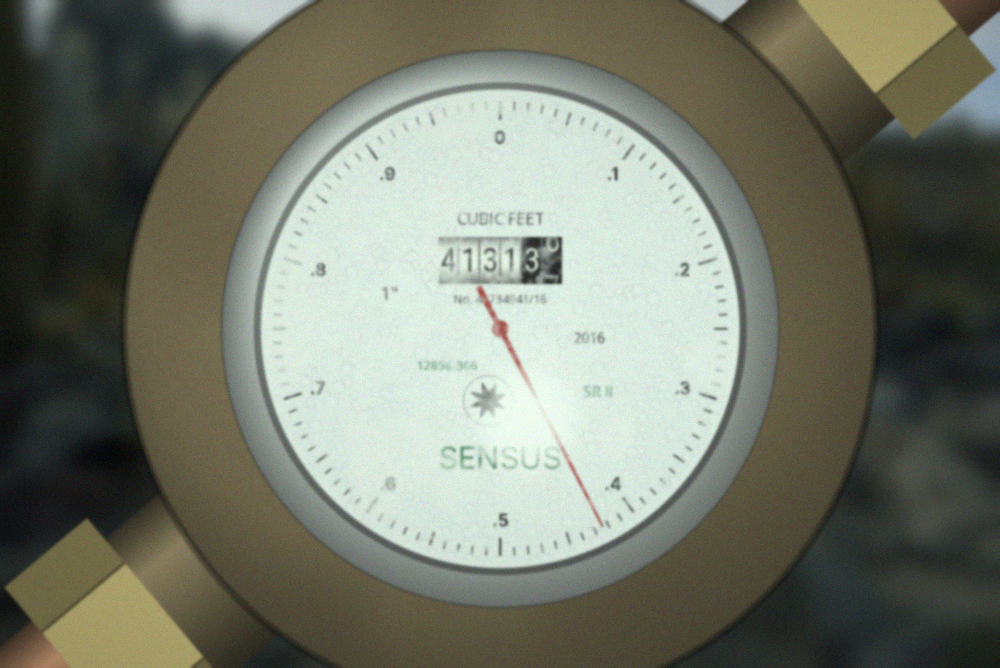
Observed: 413136.42 (ft³)
